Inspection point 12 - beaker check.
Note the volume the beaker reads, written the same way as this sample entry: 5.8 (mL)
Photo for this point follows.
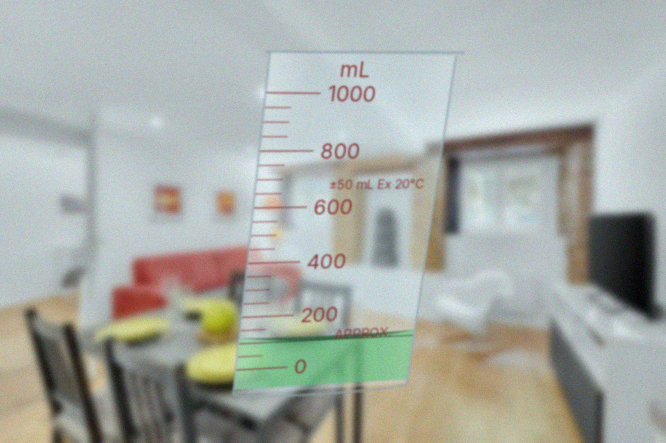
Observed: 100 (mL)
